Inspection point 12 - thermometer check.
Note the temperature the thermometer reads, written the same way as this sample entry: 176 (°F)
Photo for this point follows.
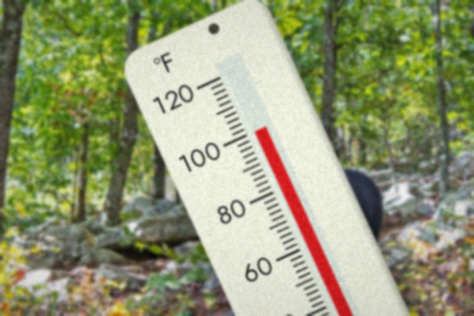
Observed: 100 (°F)
